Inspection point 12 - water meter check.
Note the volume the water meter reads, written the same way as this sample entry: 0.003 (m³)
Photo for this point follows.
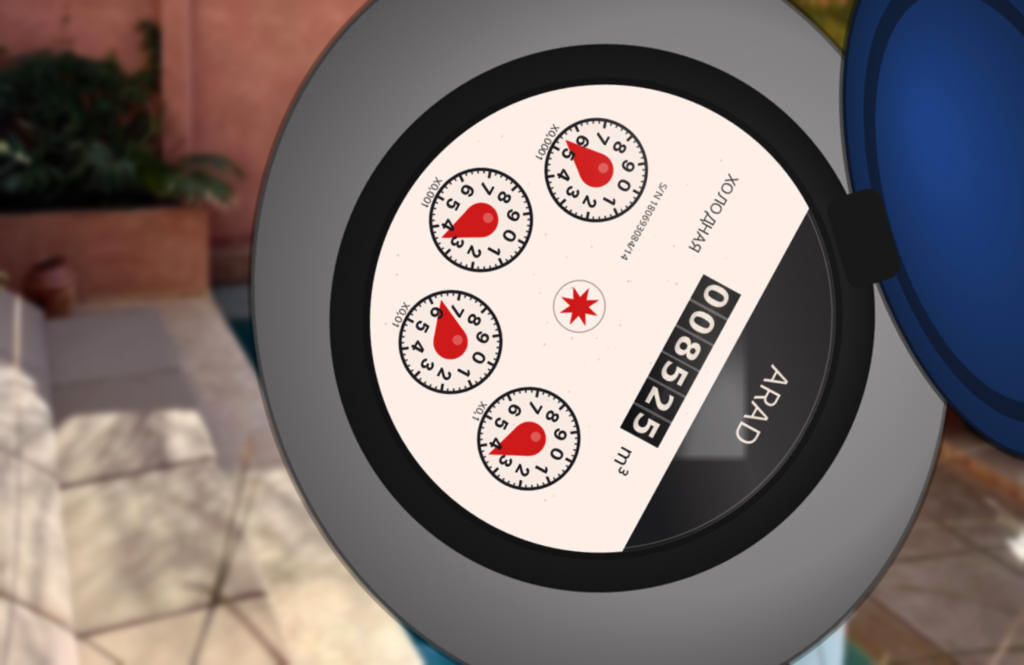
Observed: 8525.3635 (m³)
